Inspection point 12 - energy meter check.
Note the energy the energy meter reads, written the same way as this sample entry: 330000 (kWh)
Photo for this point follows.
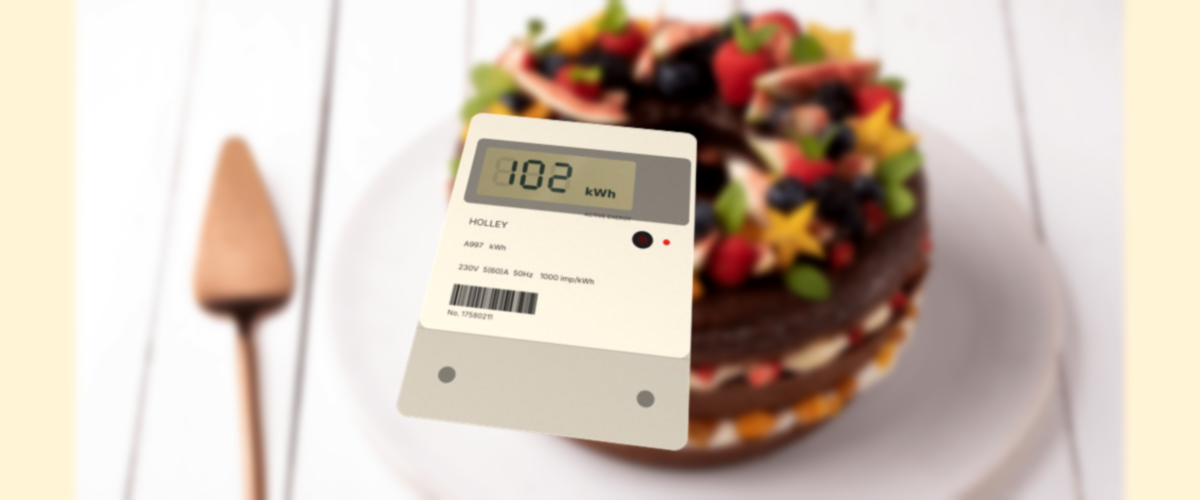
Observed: 102 (kWh)
